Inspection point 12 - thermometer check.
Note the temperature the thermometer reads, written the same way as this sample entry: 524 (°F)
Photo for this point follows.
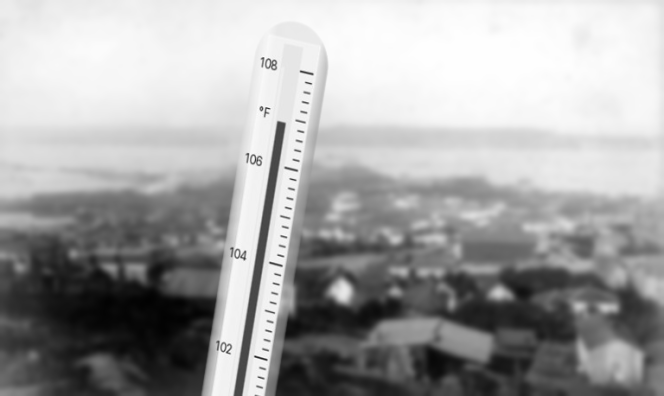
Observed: 106.9 (°F)
